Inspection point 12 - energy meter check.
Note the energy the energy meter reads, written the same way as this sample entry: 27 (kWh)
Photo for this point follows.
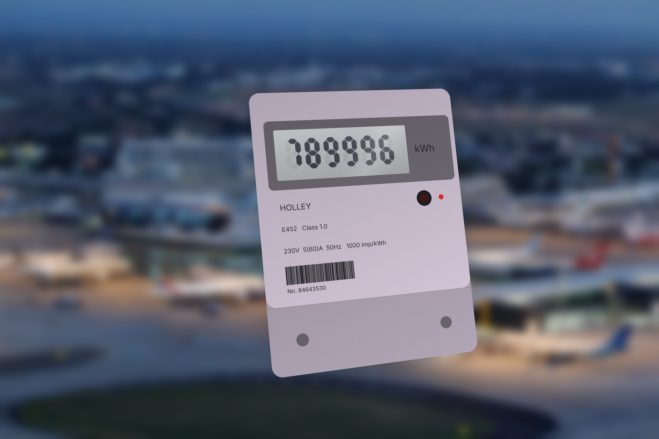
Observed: 789996 (kWh)
